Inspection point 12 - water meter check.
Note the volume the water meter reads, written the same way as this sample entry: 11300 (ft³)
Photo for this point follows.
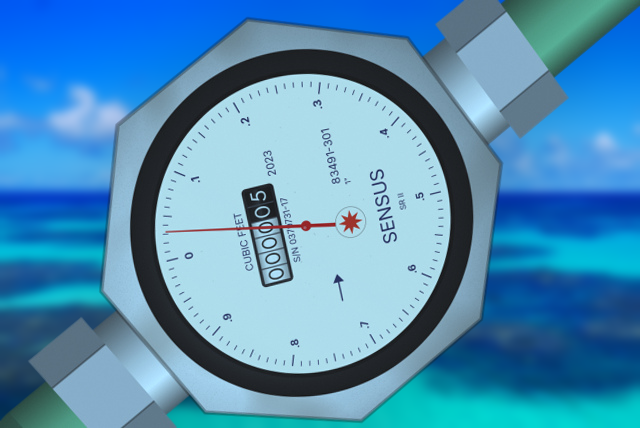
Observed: 5.03 (ft³)
